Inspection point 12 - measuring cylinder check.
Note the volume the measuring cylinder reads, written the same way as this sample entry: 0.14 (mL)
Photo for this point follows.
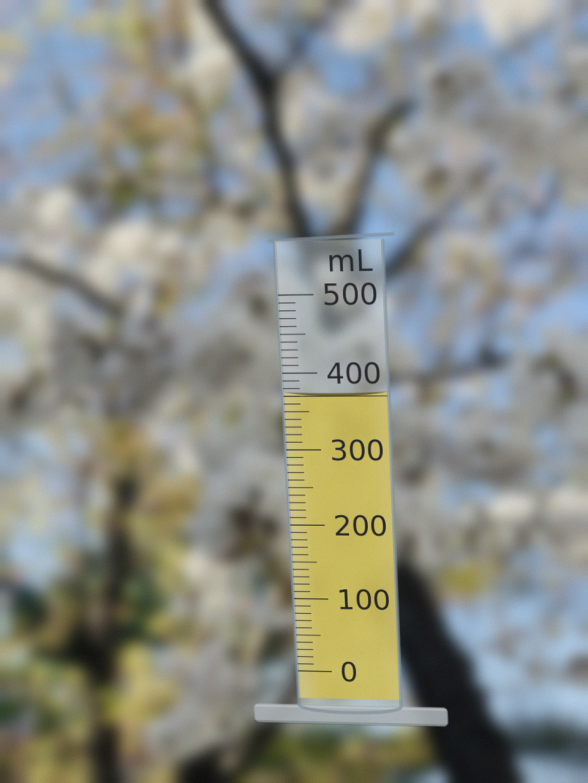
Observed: 370 (mL)
